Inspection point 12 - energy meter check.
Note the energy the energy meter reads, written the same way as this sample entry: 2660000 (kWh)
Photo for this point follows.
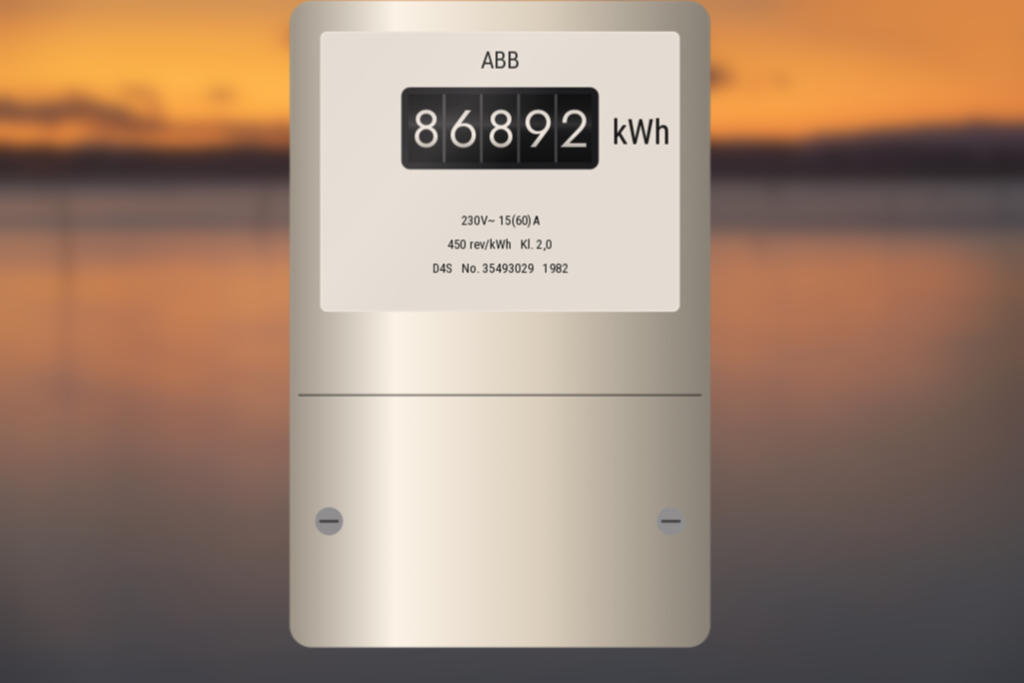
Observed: 86892 (kWh)
